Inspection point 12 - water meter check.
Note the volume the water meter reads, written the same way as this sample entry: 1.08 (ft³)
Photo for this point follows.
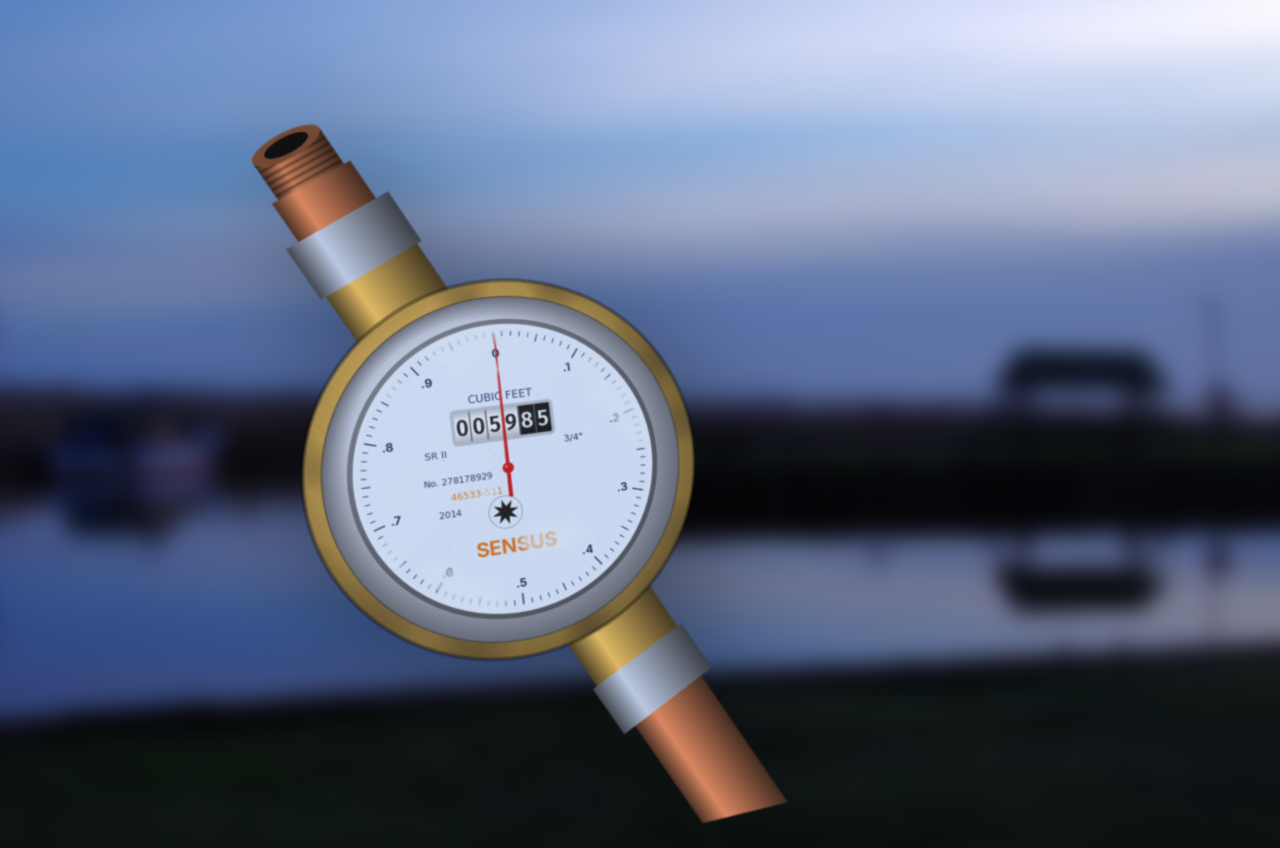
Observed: 5985.00 (ft³)
